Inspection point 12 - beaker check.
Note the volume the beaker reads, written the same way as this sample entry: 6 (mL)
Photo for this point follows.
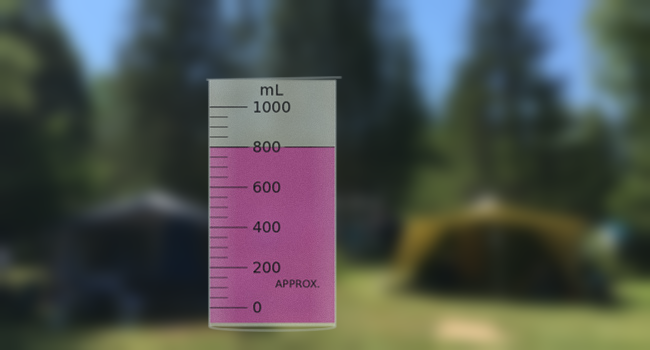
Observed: 800 (mL)
